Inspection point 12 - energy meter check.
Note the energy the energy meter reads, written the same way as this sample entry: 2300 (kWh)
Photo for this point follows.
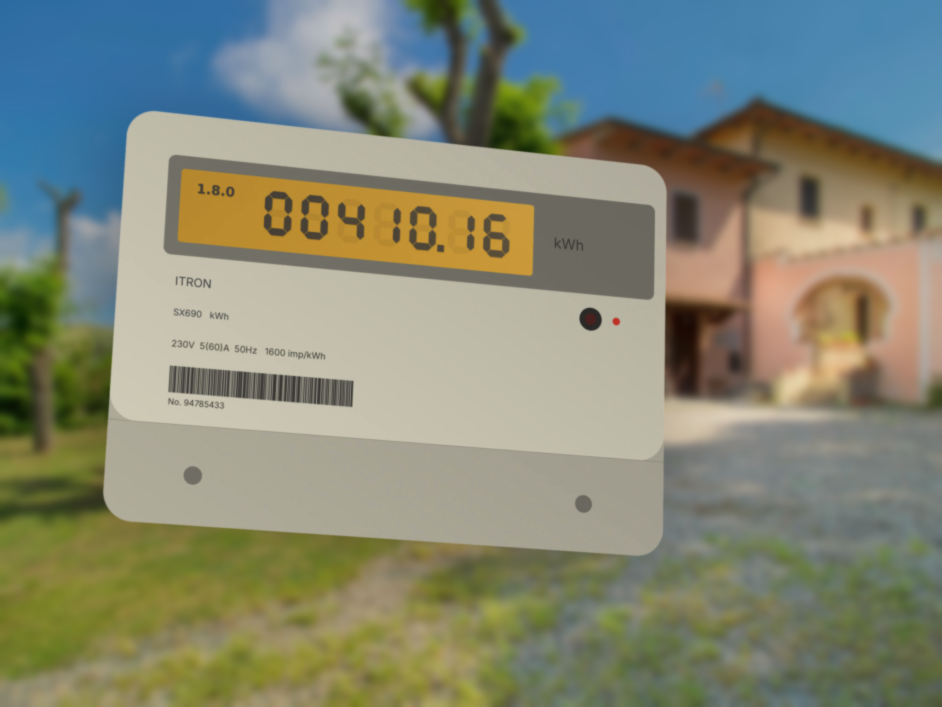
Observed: 410.16 (kWh)
